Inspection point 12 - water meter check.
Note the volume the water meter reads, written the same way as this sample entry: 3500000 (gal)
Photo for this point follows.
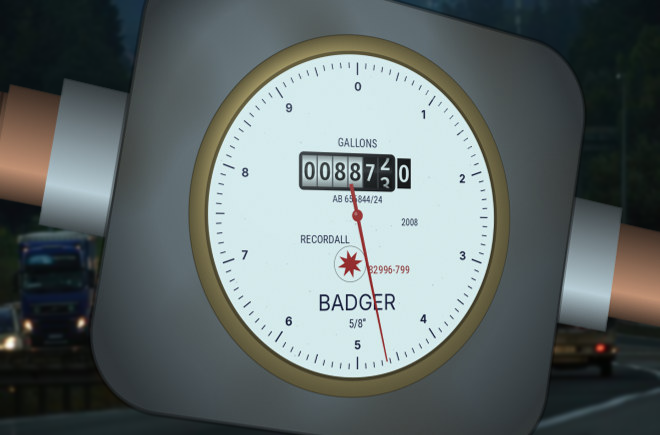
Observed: 88724.6 (gal)
